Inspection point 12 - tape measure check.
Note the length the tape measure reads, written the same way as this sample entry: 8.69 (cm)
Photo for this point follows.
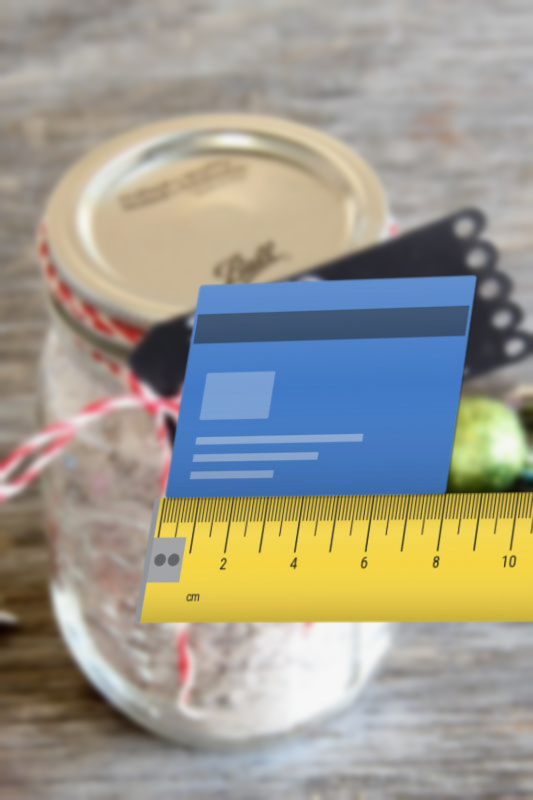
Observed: 8 (cm)
